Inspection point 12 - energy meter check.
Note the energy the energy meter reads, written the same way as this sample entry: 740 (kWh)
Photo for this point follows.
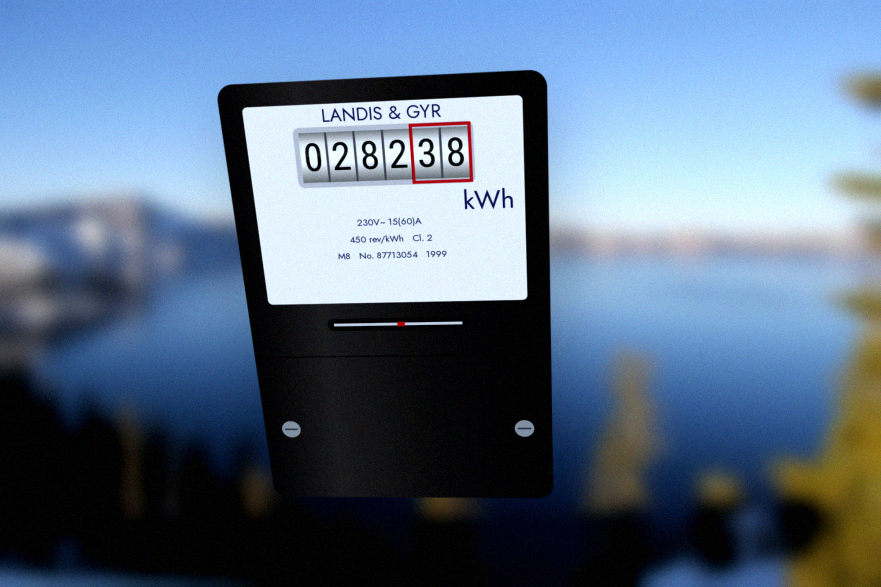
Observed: 282.38 (kWh)
